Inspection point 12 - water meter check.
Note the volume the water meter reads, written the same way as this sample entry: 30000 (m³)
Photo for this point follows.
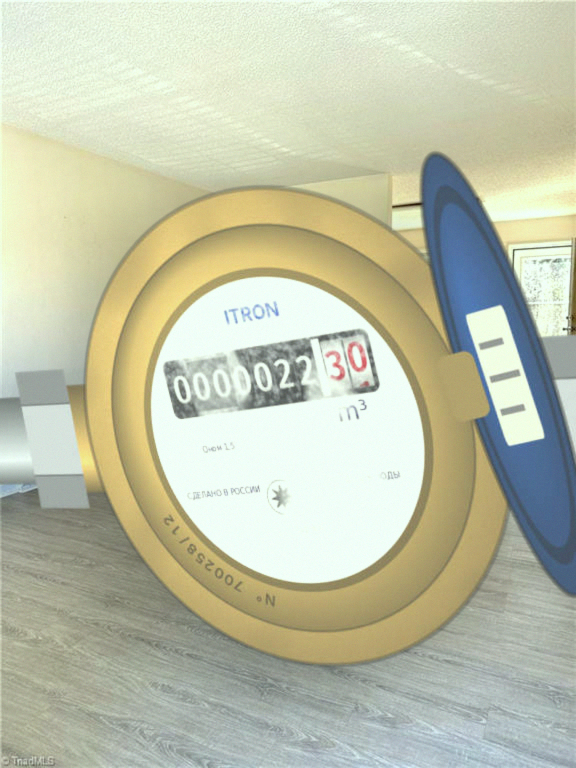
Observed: 22.30 (m³)
